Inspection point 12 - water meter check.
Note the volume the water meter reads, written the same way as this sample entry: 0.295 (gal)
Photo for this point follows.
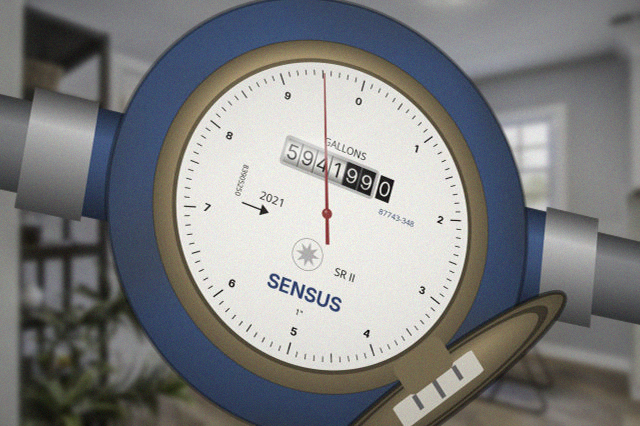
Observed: 5941989.5 (gal)
